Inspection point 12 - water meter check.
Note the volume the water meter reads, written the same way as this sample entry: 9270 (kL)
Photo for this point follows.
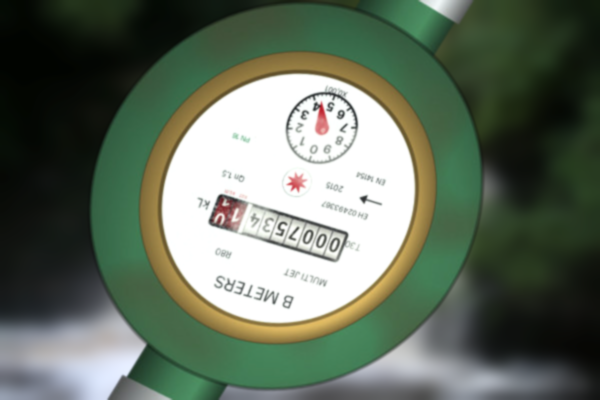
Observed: 7534.104 (kL)
